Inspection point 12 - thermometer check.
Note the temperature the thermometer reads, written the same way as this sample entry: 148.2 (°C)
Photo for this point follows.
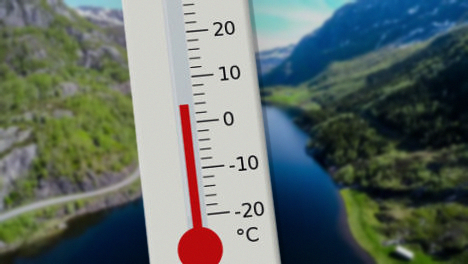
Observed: 4 (°C)
